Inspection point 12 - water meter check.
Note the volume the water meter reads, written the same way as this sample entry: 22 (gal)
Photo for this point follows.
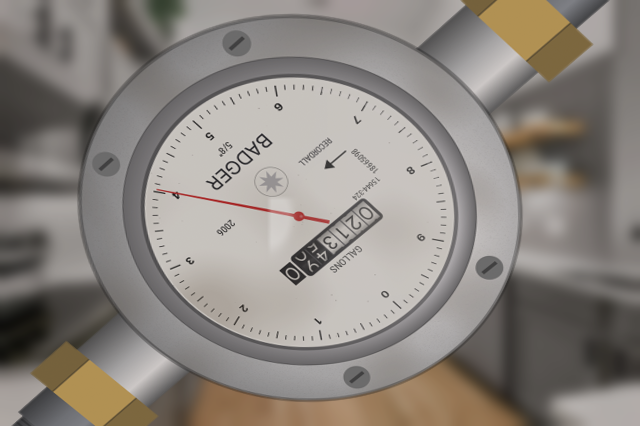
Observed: 213494.0 (gal)
